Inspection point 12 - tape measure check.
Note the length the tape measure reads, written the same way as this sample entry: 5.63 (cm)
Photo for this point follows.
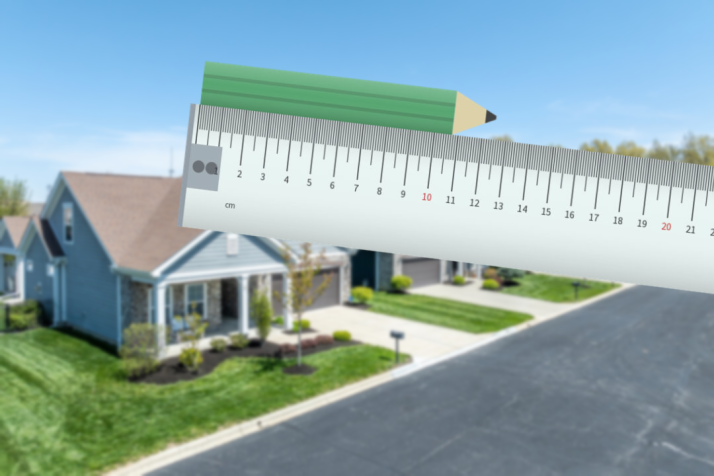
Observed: 12.5 (cm)
